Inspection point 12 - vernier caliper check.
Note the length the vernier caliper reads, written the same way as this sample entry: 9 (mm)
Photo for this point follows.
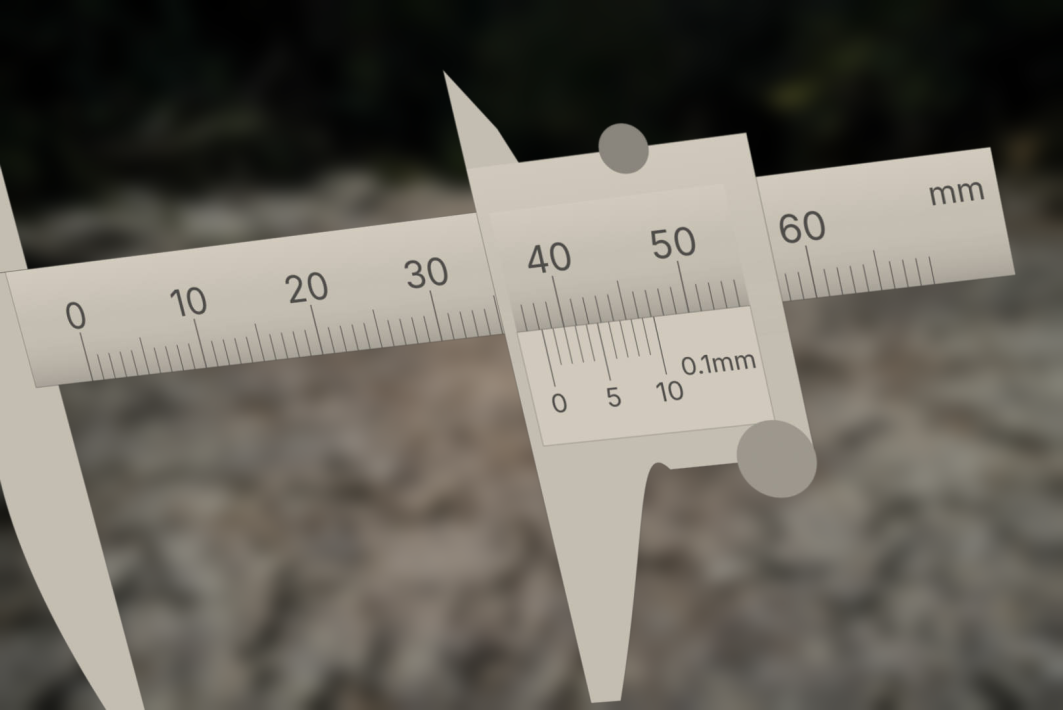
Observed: 38.2 (mm)
